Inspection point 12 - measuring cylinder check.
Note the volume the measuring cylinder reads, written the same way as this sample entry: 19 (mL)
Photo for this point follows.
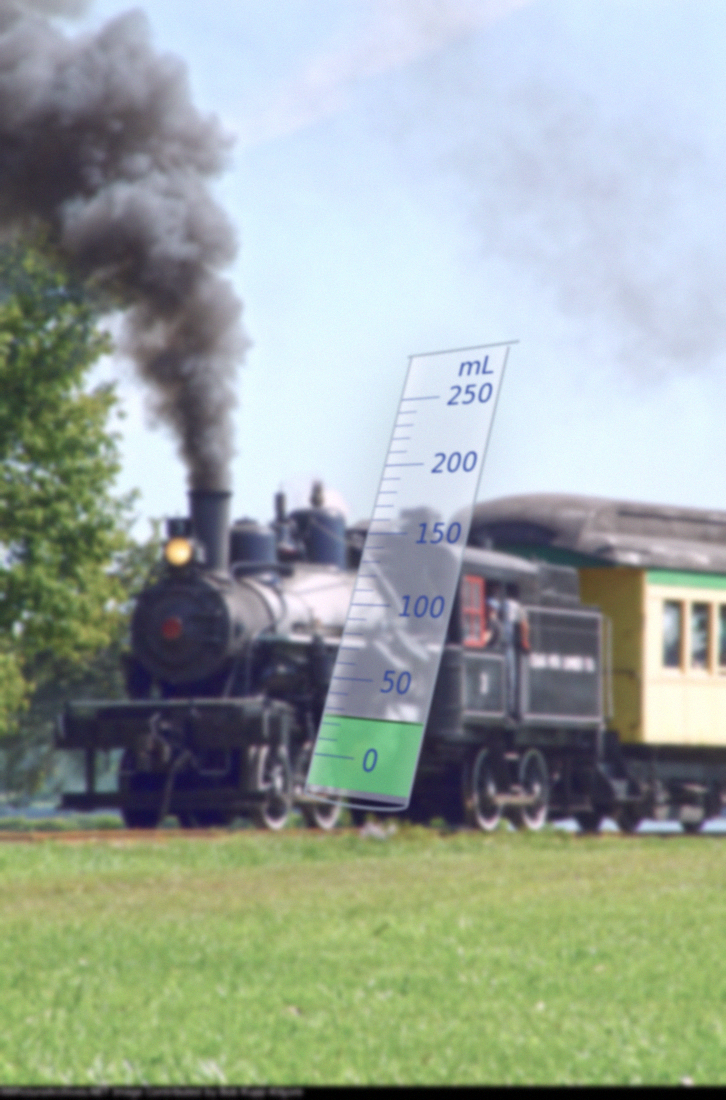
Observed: 25 (mL)
